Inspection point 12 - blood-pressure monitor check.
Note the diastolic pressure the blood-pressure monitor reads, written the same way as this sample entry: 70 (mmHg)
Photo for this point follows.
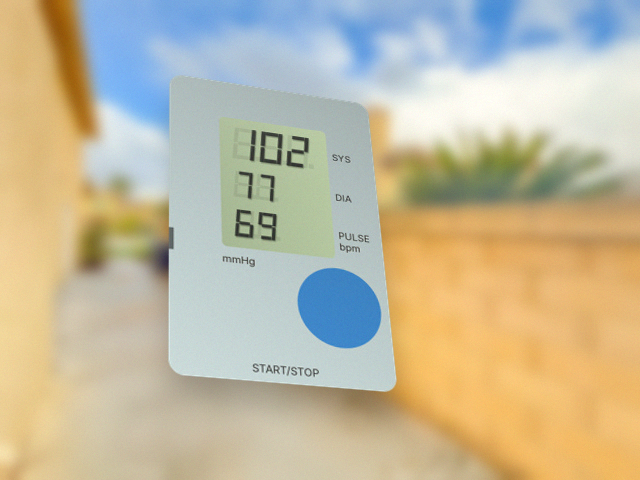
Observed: 77 (mmHg)
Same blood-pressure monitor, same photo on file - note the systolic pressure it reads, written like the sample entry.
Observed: 102 (mmHg)
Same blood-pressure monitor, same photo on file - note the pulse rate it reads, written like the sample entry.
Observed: 69 (bpm)
